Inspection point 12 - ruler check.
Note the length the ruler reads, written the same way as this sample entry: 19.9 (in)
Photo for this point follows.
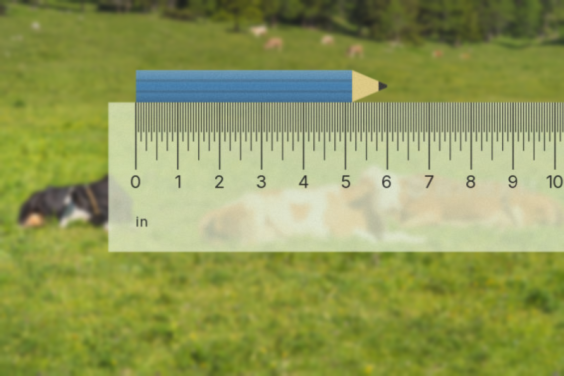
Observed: 6 (in)
